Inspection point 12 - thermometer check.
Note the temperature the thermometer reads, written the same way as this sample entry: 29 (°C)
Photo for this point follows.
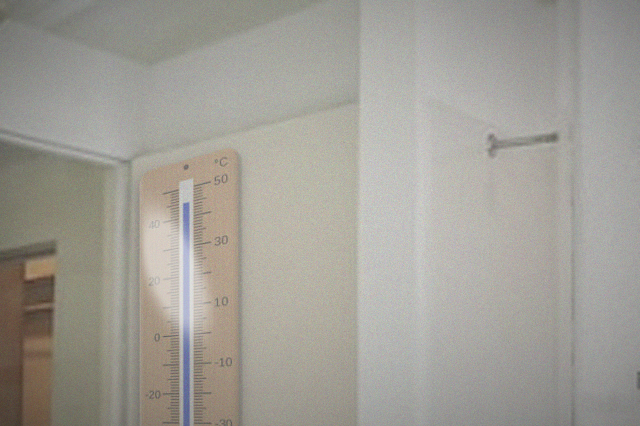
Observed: 45 (°C)
